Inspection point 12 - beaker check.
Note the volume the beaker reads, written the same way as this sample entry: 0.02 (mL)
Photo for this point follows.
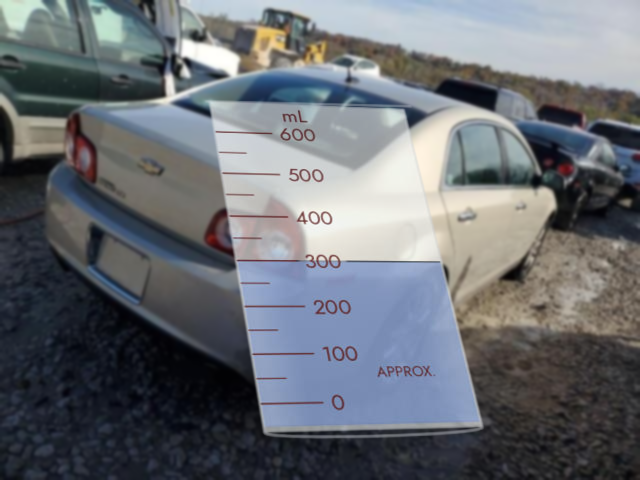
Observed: 300 (mL)
